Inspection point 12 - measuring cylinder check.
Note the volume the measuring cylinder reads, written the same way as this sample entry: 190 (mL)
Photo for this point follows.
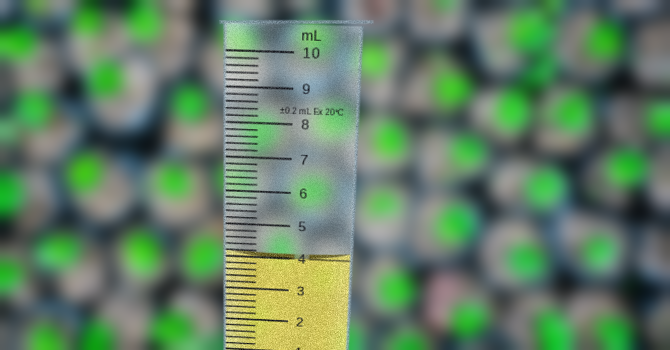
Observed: 4 (mL)
